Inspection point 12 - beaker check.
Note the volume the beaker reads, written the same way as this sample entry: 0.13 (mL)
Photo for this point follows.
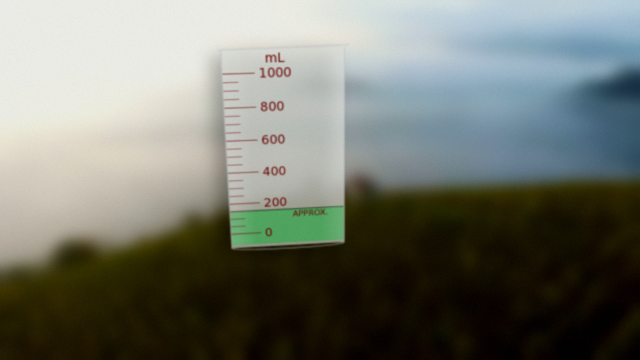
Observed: 150 (mL)
